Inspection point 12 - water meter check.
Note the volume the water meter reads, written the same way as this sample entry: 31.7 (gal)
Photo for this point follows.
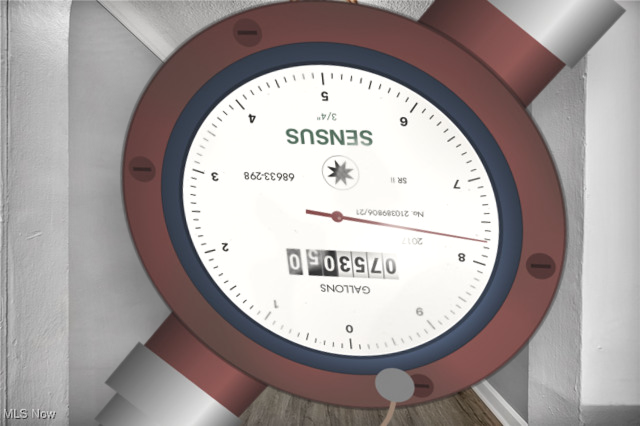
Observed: 753047.7 (gal)
